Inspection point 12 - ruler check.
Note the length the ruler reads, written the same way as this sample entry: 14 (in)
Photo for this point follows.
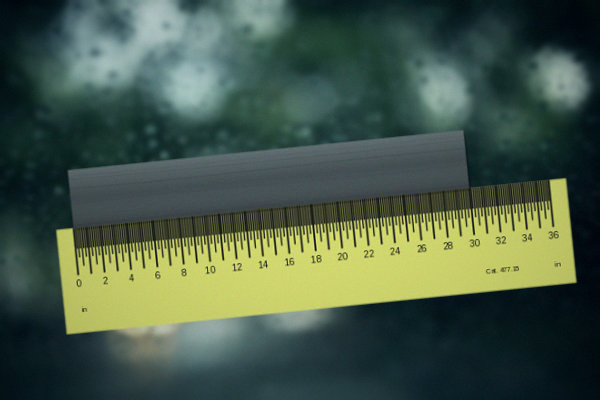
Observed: 30 (in)
